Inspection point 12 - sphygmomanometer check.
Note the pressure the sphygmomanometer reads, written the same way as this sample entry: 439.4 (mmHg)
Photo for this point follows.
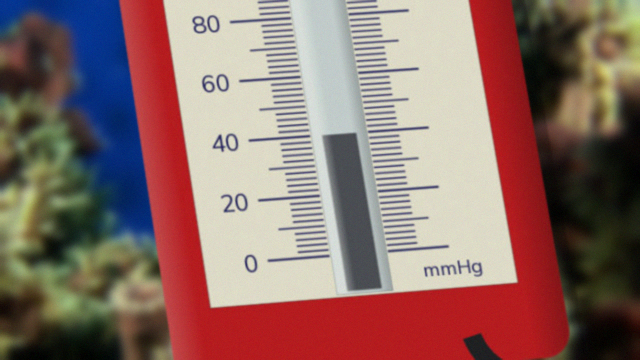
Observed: 40 (mmHg)
